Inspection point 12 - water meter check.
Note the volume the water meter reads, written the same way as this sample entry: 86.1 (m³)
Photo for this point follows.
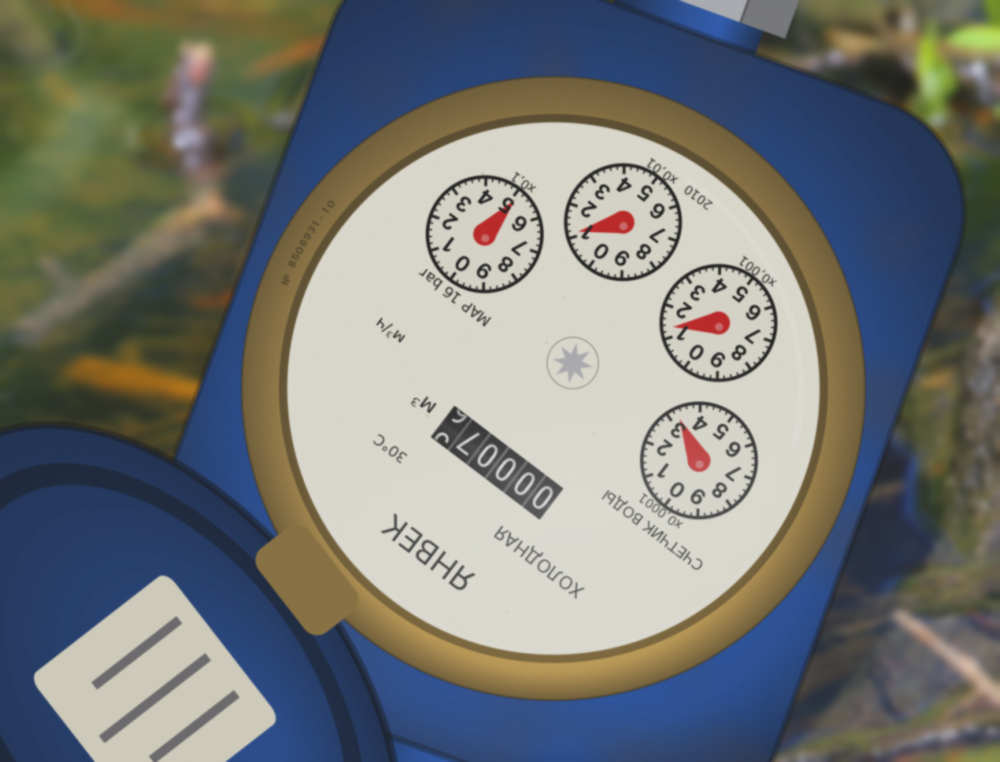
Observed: 75.5113 (m³)
